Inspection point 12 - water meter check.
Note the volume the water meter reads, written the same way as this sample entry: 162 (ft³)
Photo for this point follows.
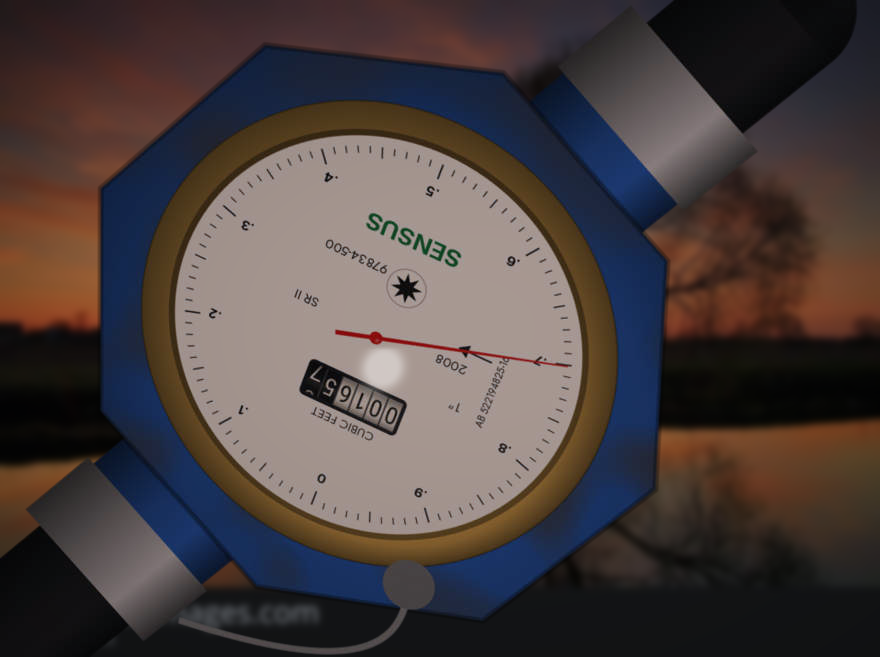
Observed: 1656.70 (ft³)
